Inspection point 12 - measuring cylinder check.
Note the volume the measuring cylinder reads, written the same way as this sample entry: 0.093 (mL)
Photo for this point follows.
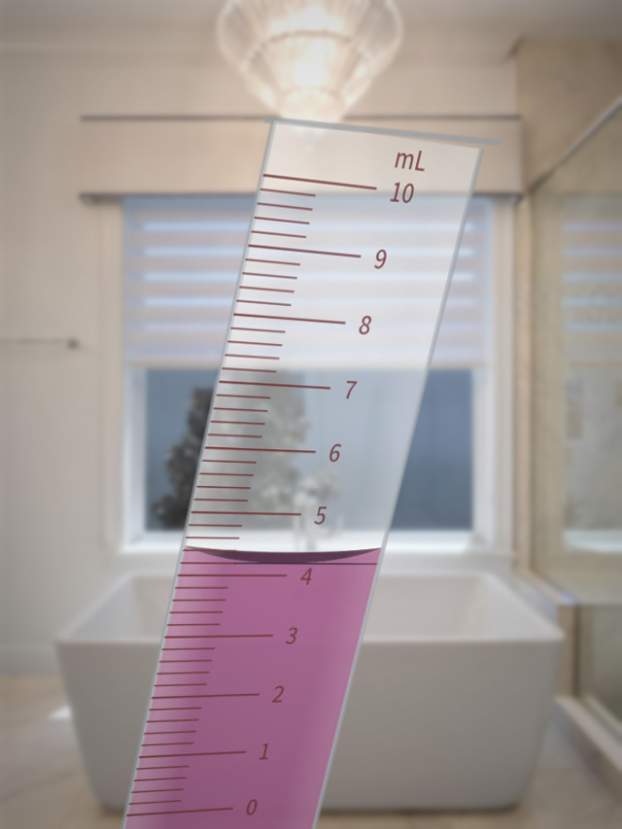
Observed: 4.2 (mL)
